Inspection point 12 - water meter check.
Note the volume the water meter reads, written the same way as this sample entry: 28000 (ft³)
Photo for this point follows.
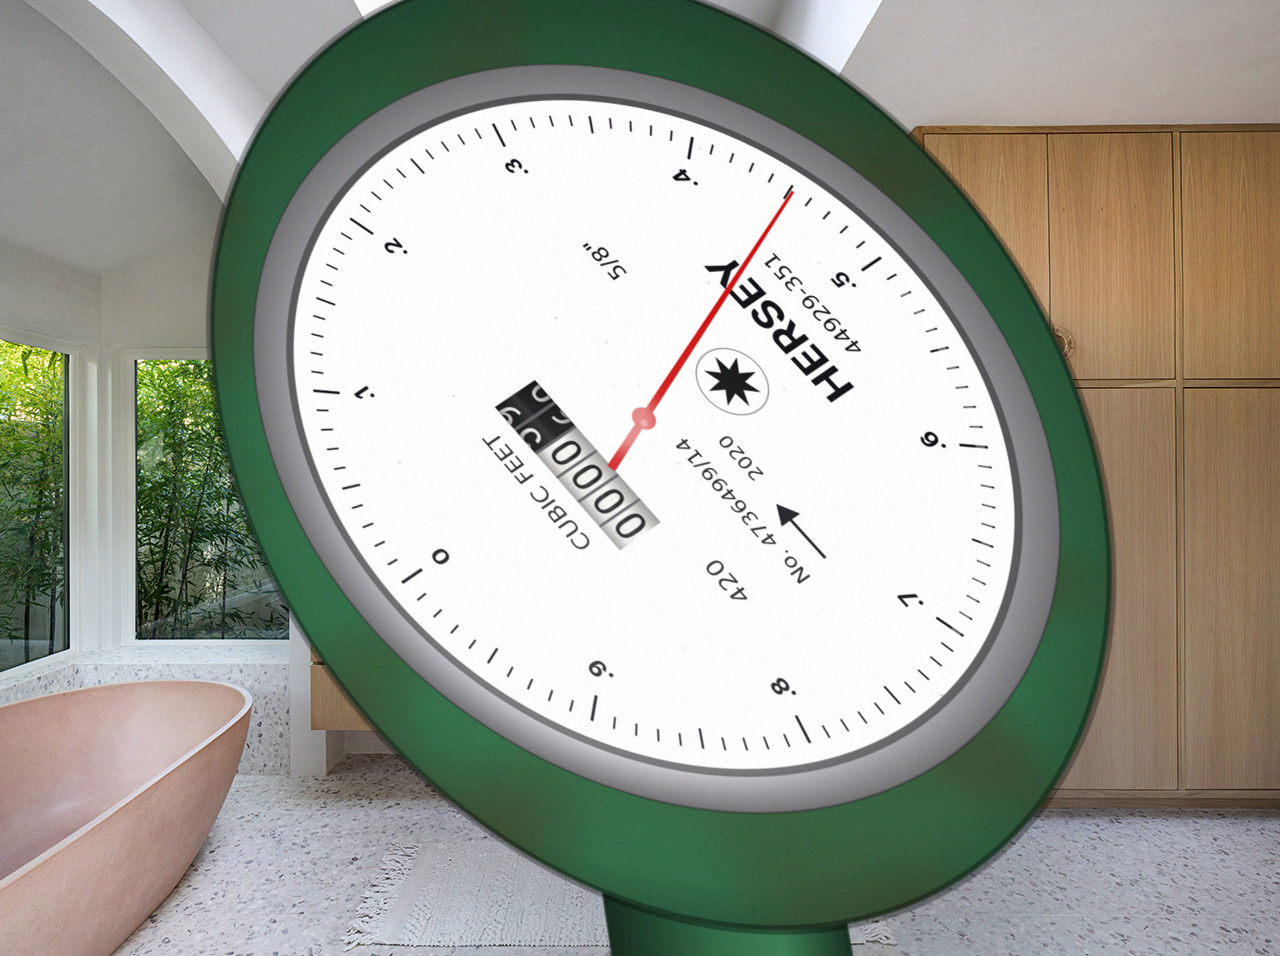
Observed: 59.45 (ft³)
